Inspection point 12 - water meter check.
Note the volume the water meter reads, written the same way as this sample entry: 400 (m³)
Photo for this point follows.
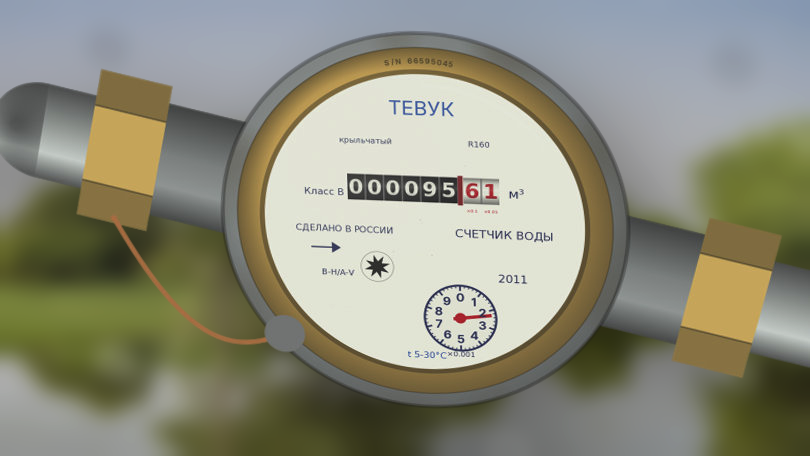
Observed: 95.612 (m³)
